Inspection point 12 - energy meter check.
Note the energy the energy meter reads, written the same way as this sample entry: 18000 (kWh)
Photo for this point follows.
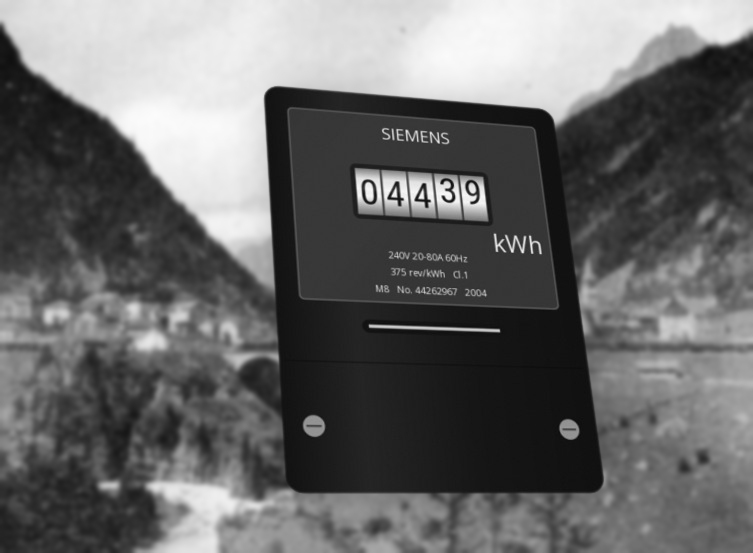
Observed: 4439 (kWh)
